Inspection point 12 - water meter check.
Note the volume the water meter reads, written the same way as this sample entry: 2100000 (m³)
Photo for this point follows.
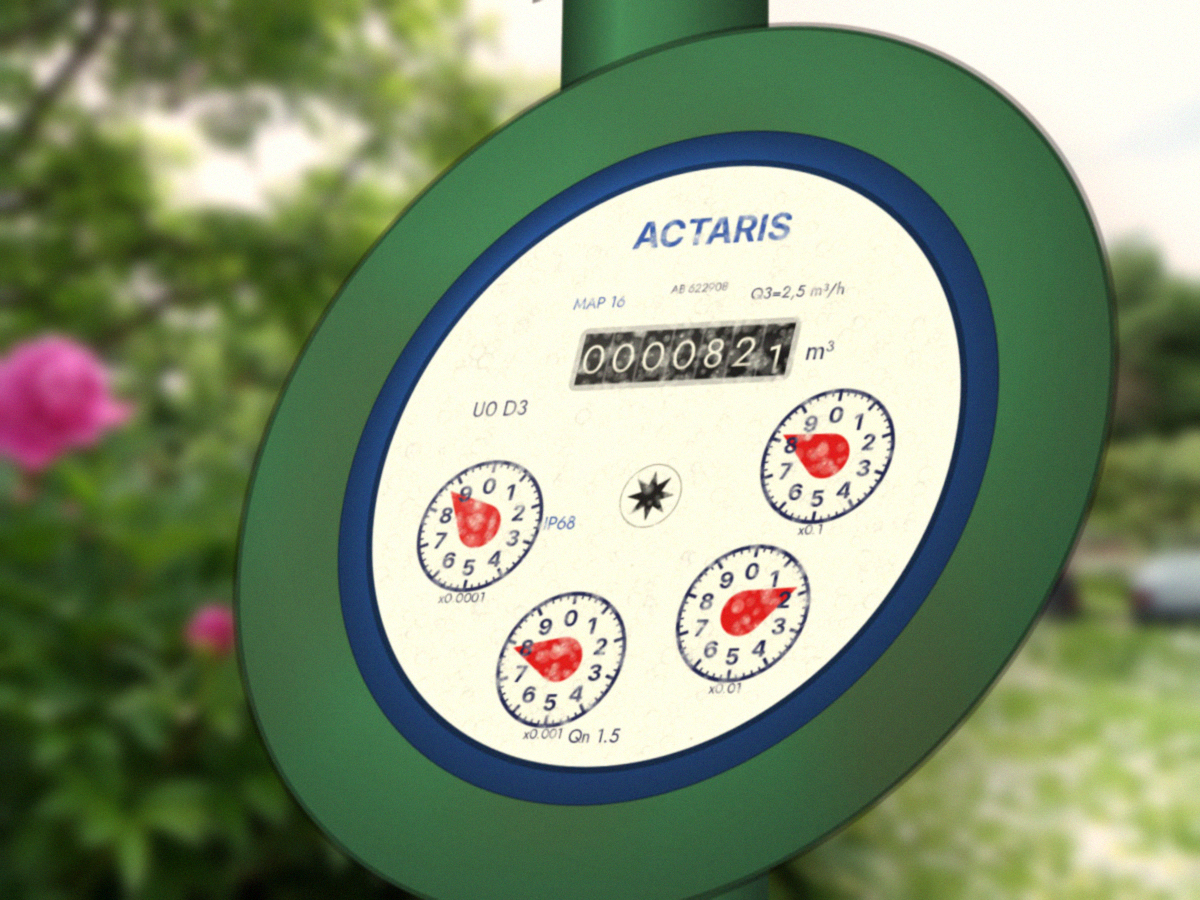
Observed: 820.8178 (m³)
